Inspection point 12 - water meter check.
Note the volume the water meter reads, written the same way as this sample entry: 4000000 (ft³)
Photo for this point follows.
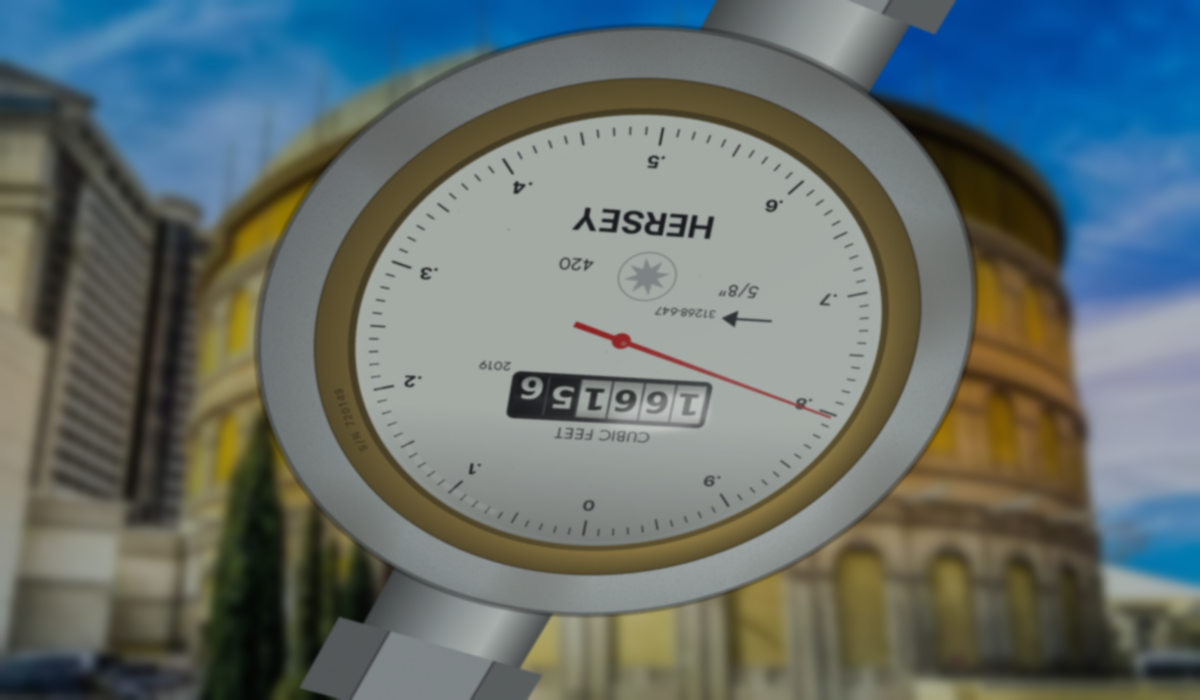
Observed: 166155.80 (ft³)
